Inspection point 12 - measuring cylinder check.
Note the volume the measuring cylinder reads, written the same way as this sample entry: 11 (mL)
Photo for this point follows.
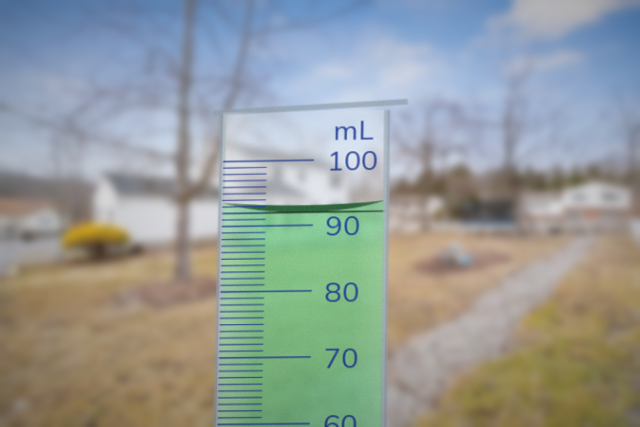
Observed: 92 (mL)
